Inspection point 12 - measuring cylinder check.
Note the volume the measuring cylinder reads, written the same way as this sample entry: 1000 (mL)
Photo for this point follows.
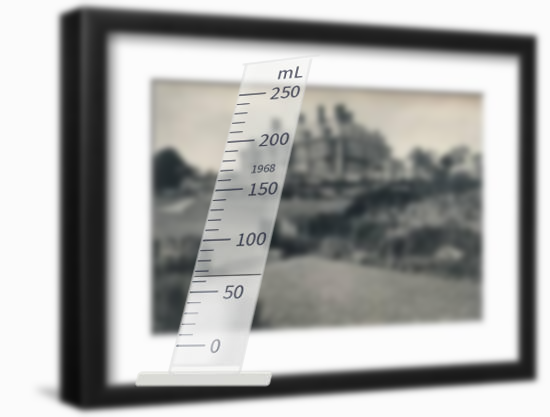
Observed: 65 (mL)
